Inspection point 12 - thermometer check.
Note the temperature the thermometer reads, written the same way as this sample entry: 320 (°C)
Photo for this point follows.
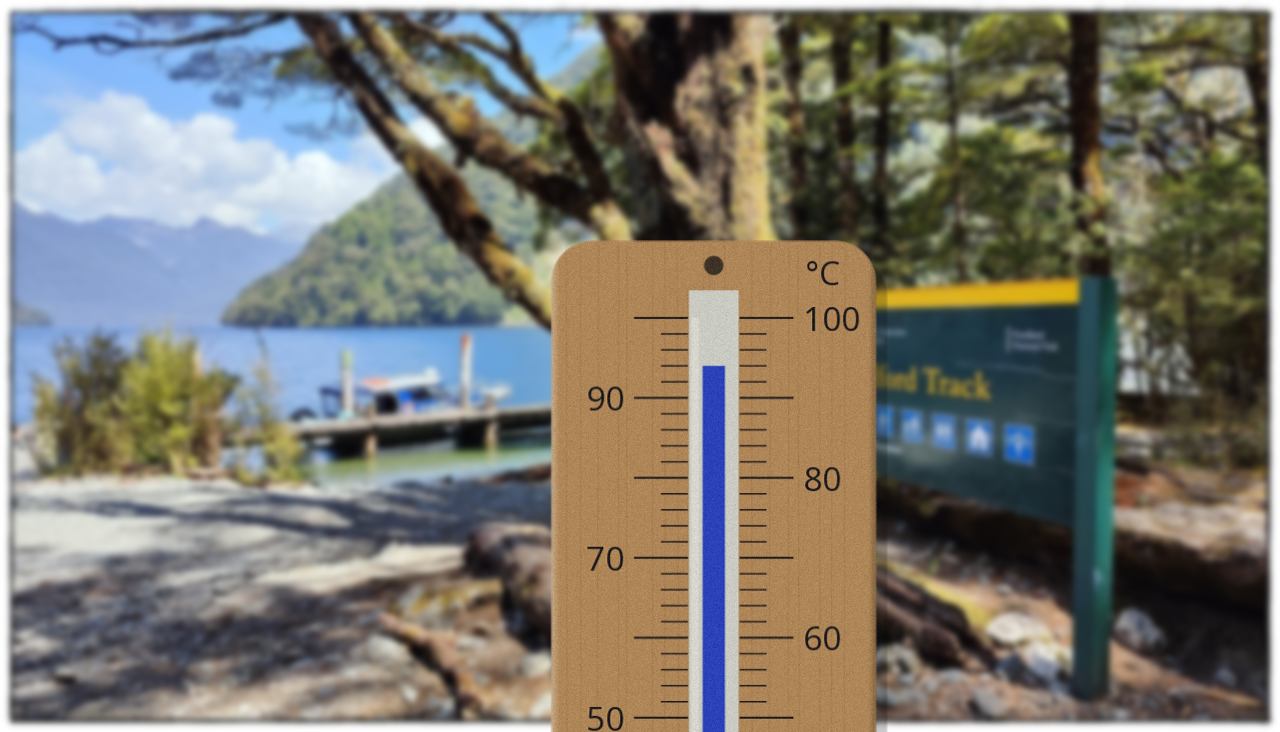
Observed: 94 (°C)
